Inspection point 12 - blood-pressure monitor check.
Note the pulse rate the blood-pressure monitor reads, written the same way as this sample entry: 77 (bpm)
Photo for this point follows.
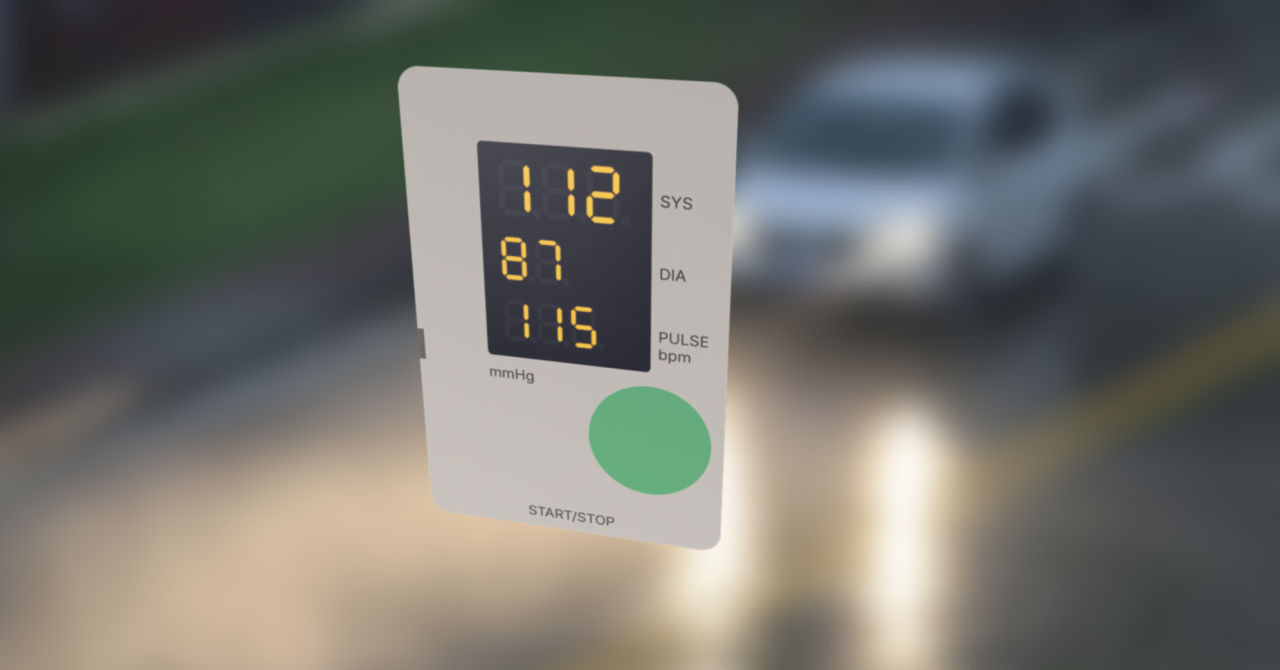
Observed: 115 (bpm)
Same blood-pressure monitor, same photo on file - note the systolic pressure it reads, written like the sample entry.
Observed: 112 (mmHg)
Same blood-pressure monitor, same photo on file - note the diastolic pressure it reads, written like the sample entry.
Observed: 87 (mmHg)
